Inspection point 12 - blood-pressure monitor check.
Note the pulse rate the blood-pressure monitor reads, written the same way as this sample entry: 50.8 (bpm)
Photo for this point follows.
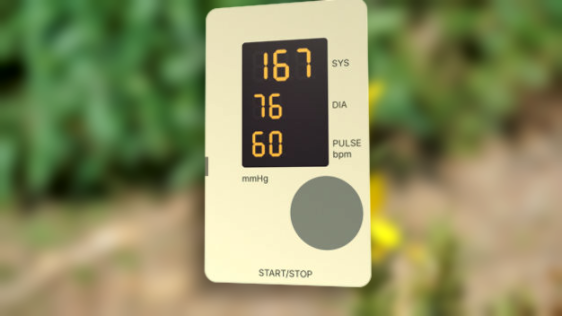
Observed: 60 (bpm)
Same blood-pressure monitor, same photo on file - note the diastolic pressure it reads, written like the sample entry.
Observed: 76 (mmHg)
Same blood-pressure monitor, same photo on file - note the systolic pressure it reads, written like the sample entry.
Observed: 167 (mmHg)
